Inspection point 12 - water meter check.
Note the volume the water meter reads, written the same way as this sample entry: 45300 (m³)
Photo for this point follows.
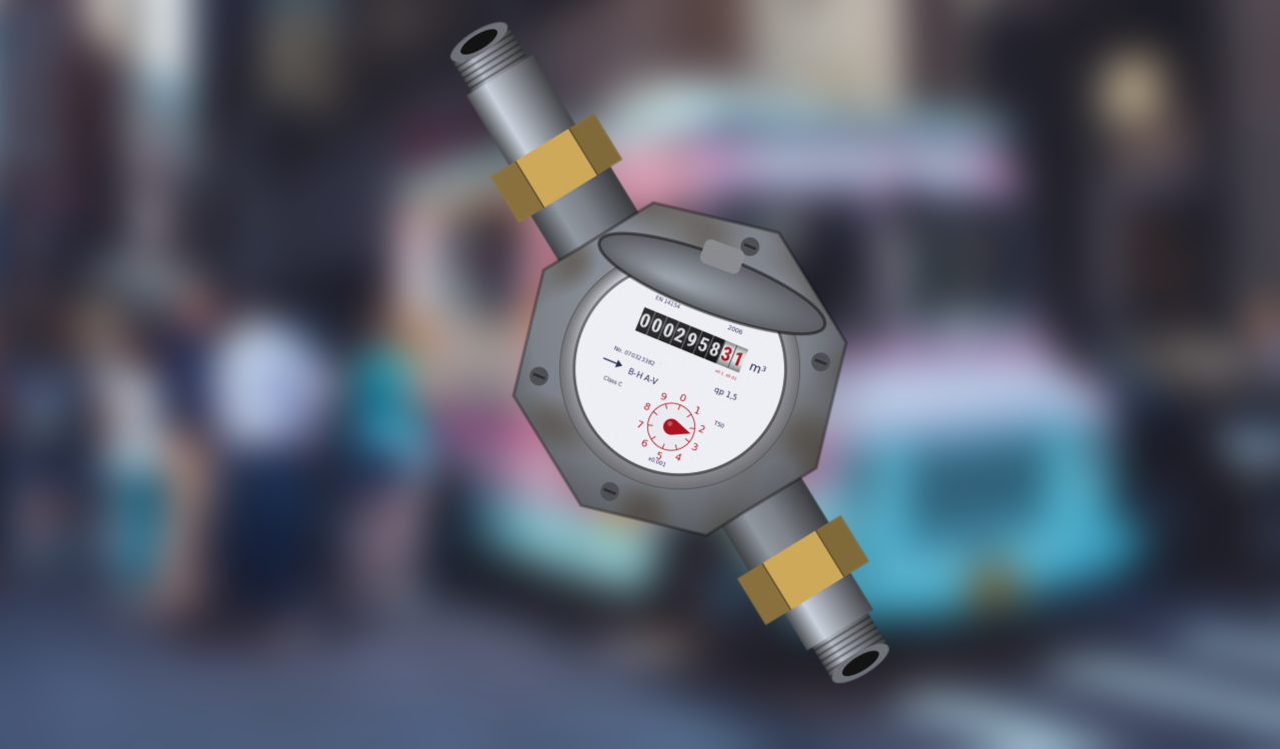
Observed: 2958.312 (m³)
